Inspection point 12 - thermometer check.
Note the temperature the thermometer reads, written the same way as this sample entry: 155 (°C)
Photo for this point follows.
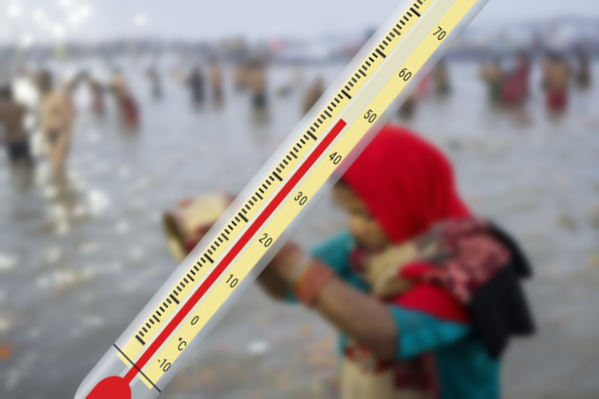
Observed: 46 (°C)
